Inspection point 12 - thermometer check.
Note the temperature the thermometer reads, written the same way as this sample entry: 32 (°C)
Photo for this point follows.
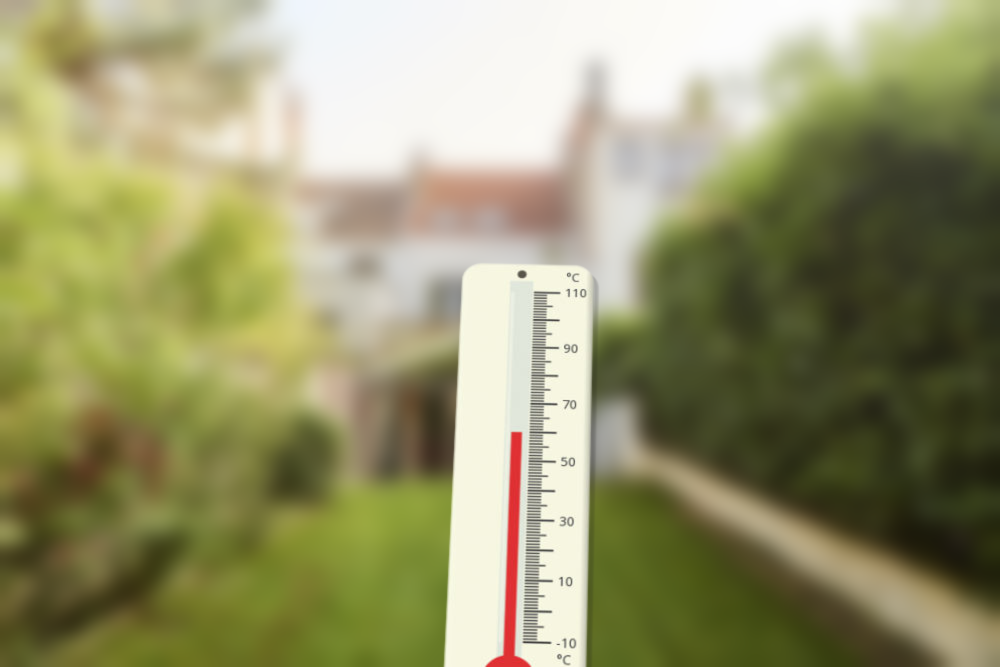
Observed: 60 (°C)
